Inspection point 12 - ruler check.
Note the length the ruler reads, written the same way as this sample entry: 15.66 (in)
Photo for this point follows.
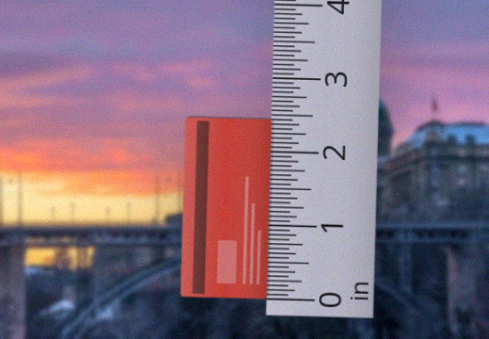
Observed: 2.4375 (in)
